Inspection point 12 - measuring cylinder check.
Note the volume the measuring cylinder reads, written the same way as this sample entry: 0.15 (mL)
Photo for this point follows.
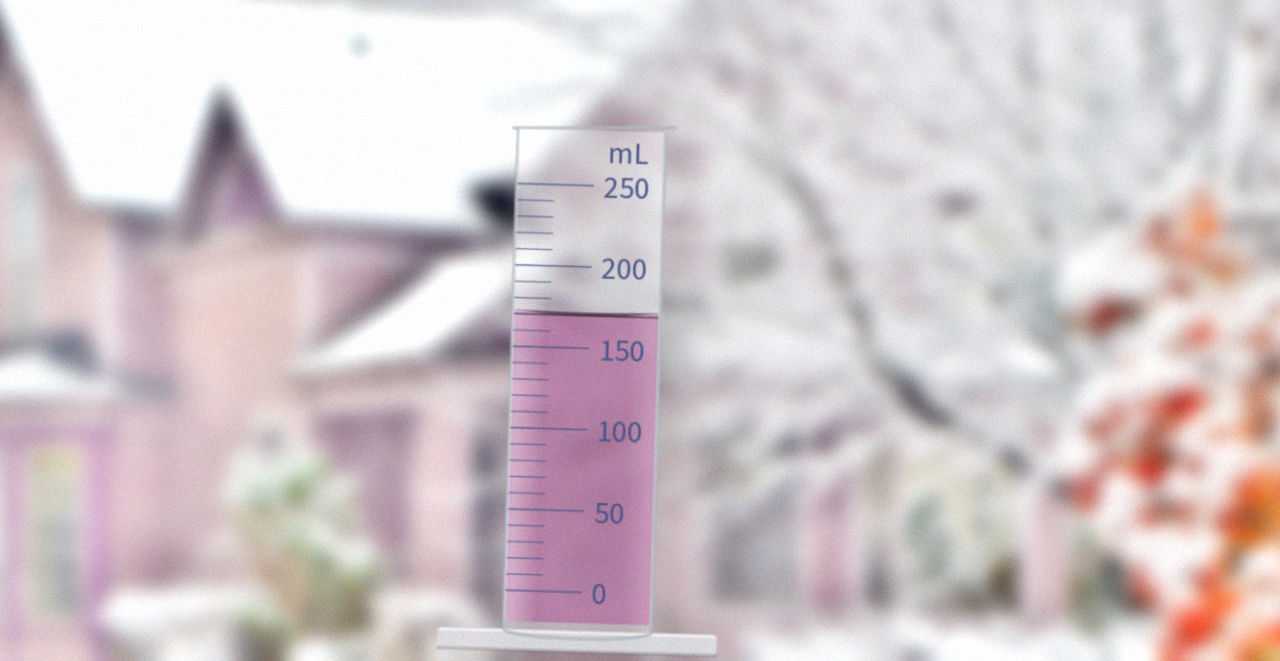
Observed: 170 (mL)
